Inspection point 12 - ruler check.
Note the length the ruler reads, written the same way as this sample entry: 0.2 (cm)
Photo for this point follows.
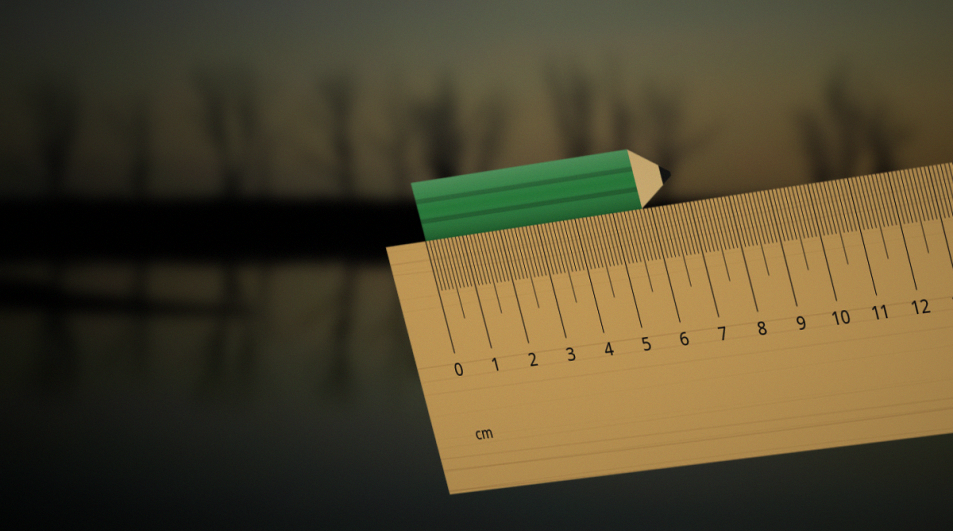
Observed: 6.7 (cm)
